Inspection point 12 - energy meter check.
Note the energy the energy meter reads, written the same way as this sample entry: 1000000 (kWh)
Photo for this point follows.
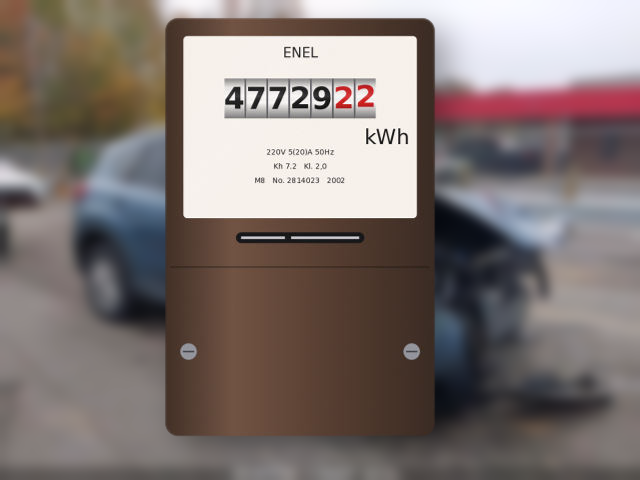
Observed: 47729.22 (kWh)
